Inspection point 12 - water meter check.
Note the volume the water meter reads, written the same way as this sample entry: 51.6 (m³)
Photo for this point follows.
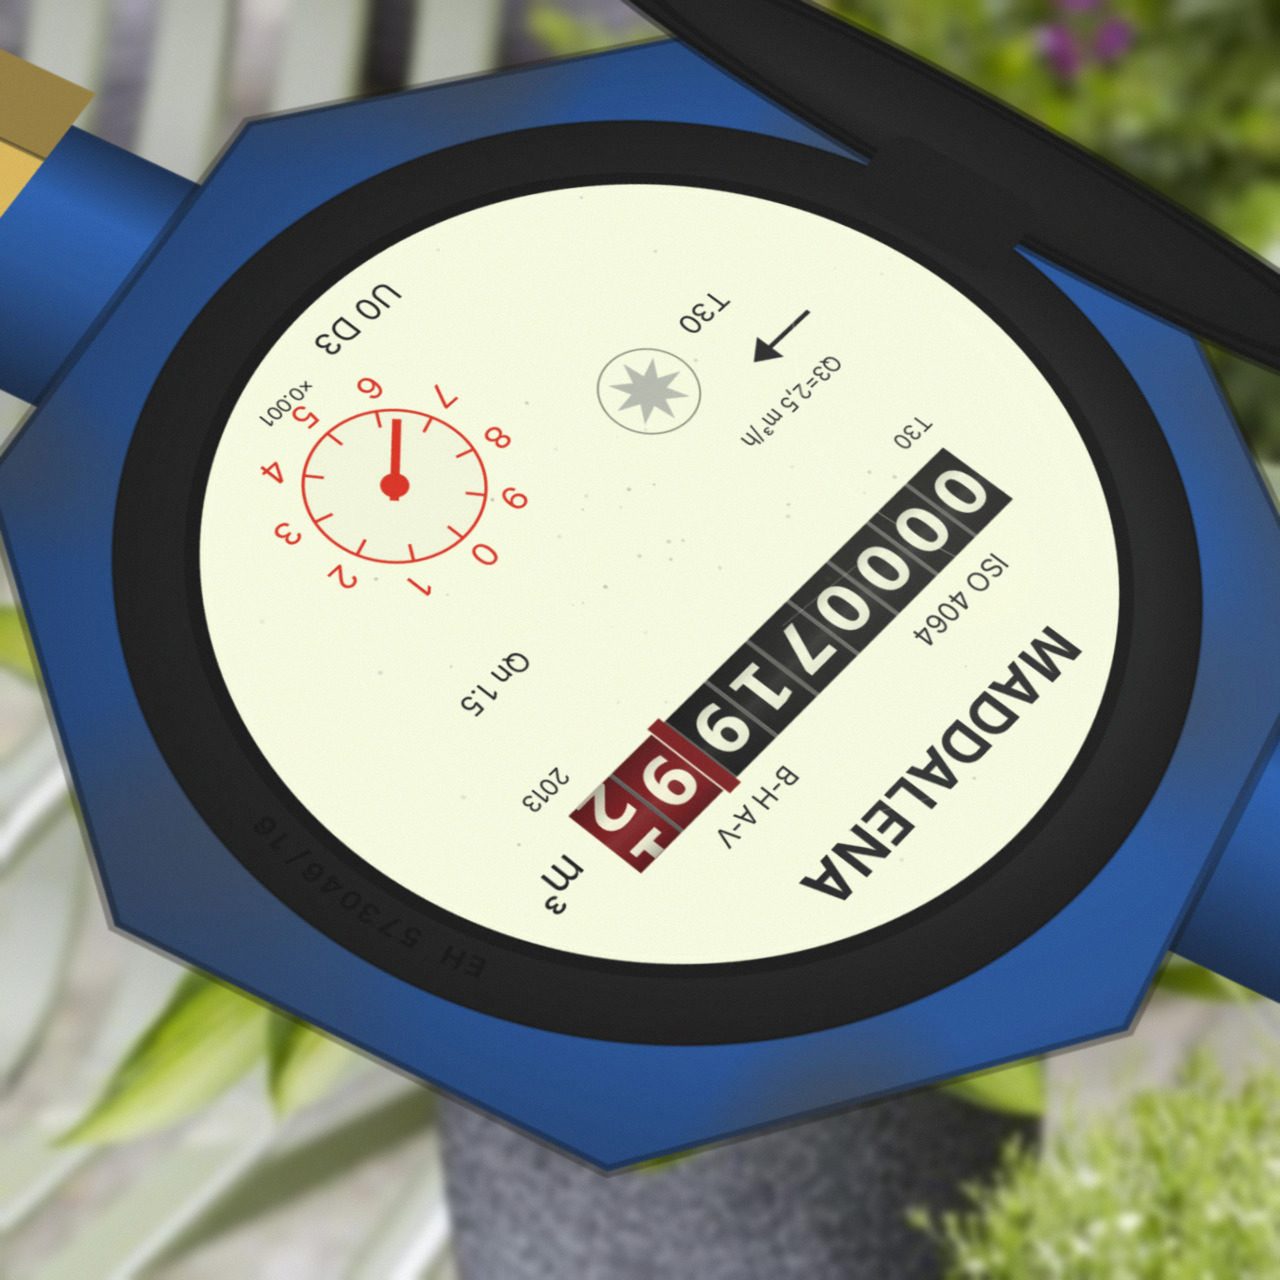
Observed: 719.916 (m³)
